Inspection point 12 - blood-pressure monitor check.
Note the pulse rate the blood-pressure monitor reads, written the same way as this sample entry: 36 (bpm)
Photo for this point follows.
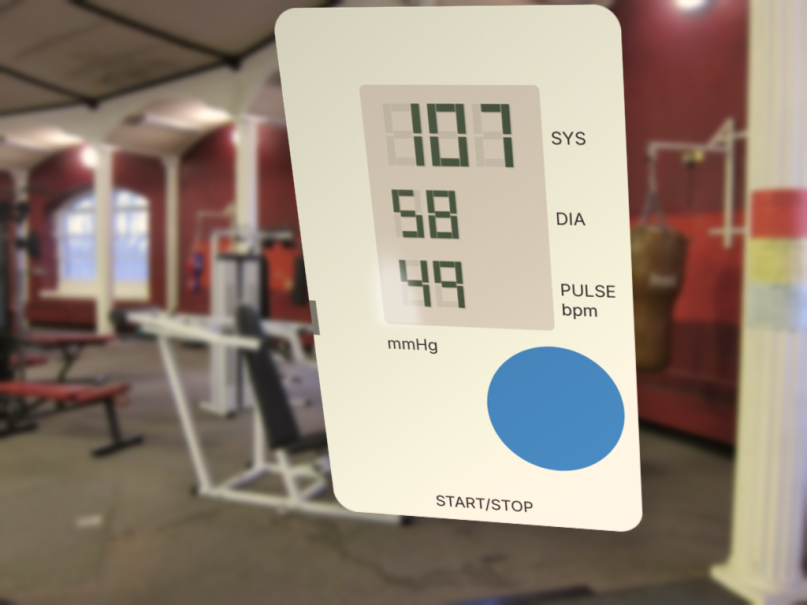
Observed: 49 (bpm)
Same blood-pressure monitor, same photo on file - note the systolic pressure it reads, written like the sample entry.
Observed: 107 (mmHg)
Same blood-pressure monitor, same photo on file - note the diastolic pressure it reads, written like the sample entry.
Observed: 58 (mmHg)
